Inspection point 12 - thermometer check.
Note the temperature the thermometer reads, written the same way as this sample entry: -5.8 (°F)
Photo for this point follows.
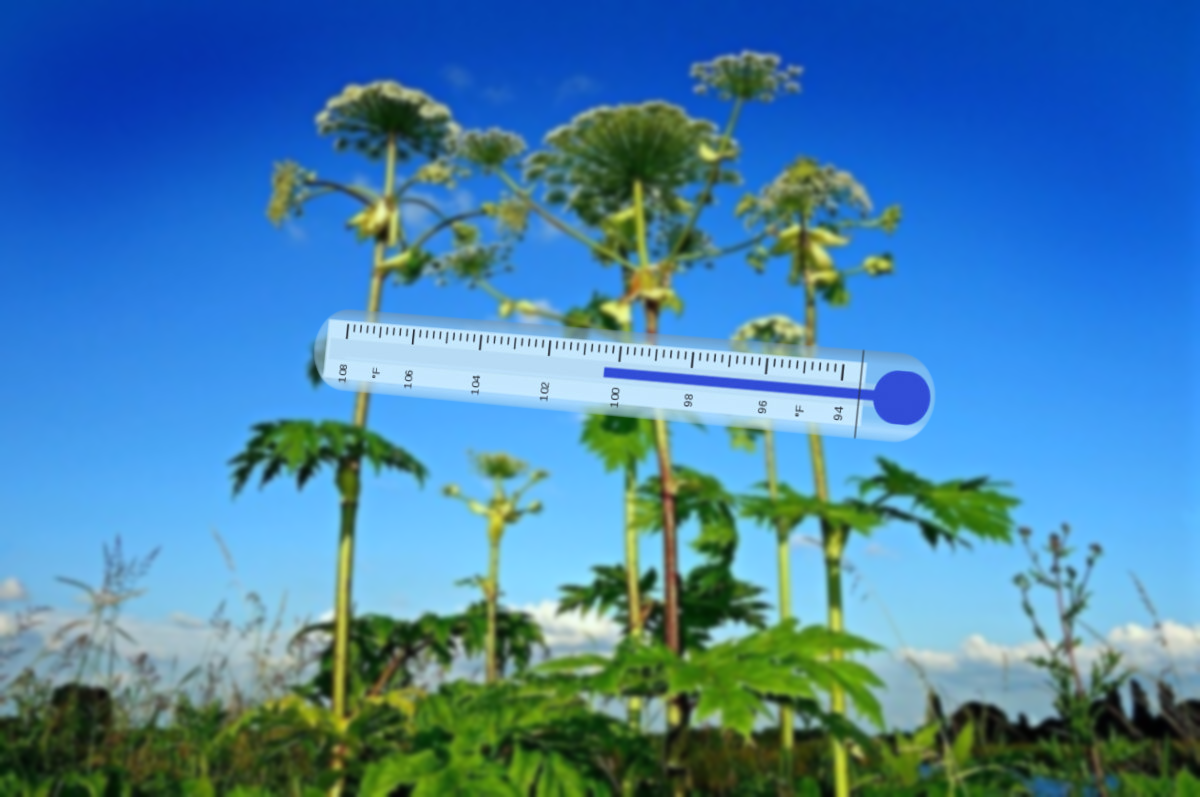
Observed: 100.4 (°F)
